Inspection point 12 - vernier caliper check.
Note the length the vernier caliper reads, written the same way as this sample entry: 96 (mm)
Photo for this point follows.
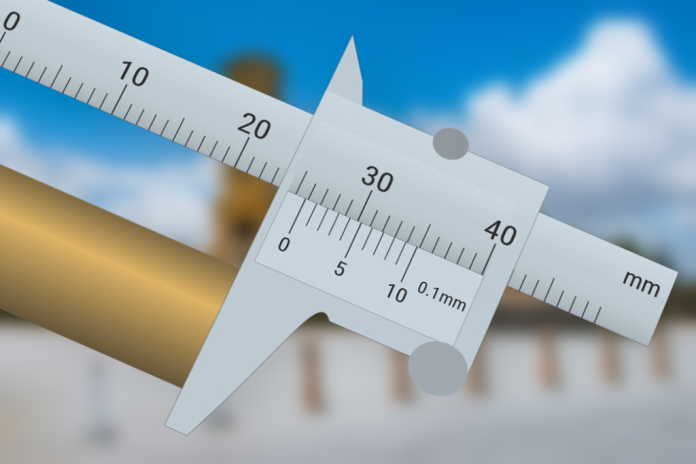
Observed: 25.8 (mm)
